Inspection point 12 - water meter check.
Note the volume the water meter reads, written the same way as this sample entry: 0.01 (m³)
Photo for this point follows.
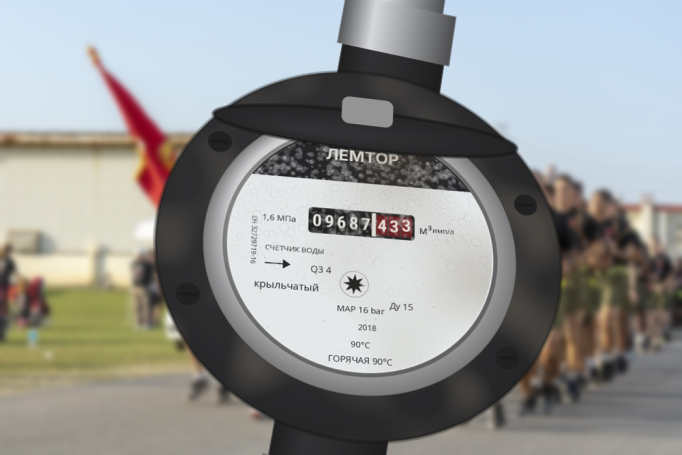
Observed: 9687.433 (m³)
